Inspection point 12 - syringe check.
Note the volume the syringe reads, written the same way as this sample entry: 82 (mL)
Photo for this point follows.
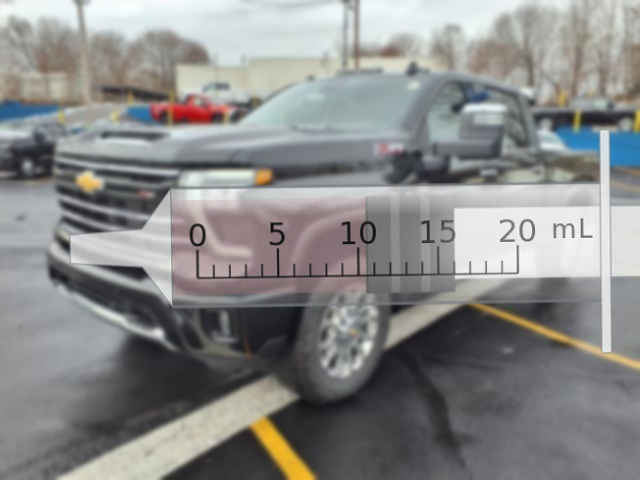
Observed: 10.5 (mL)
